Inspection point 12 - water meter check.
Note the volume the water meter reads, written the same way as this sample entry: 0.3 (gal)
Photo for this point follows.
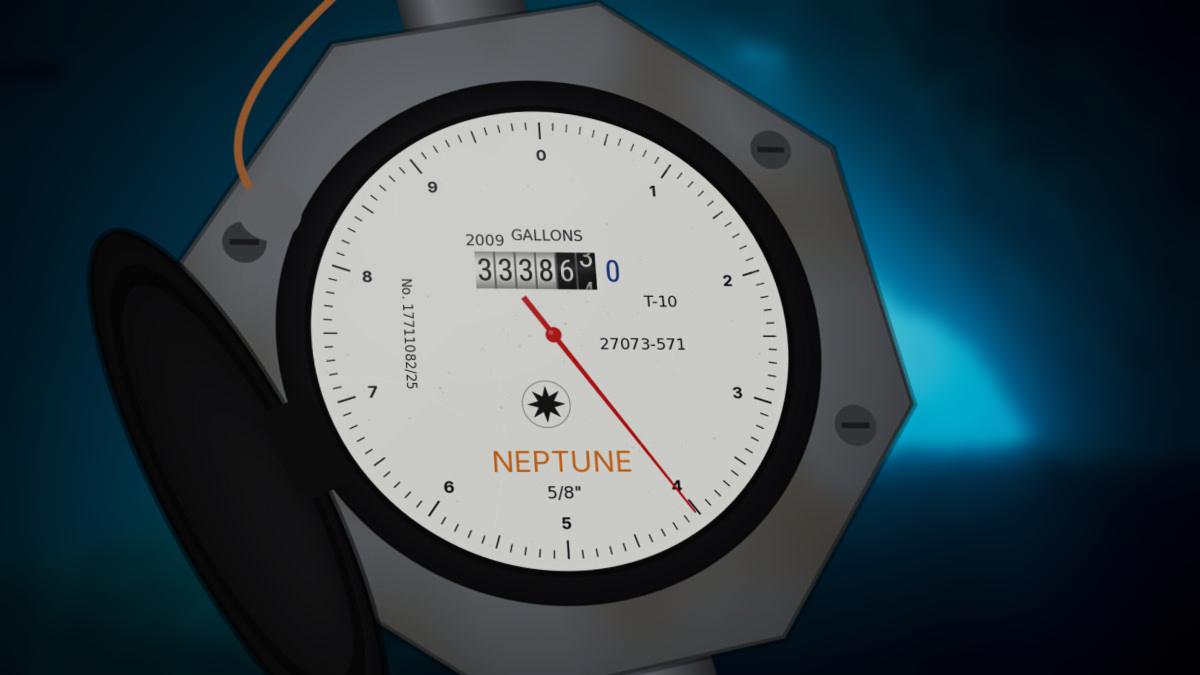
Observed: 3338634.0 (gal)
